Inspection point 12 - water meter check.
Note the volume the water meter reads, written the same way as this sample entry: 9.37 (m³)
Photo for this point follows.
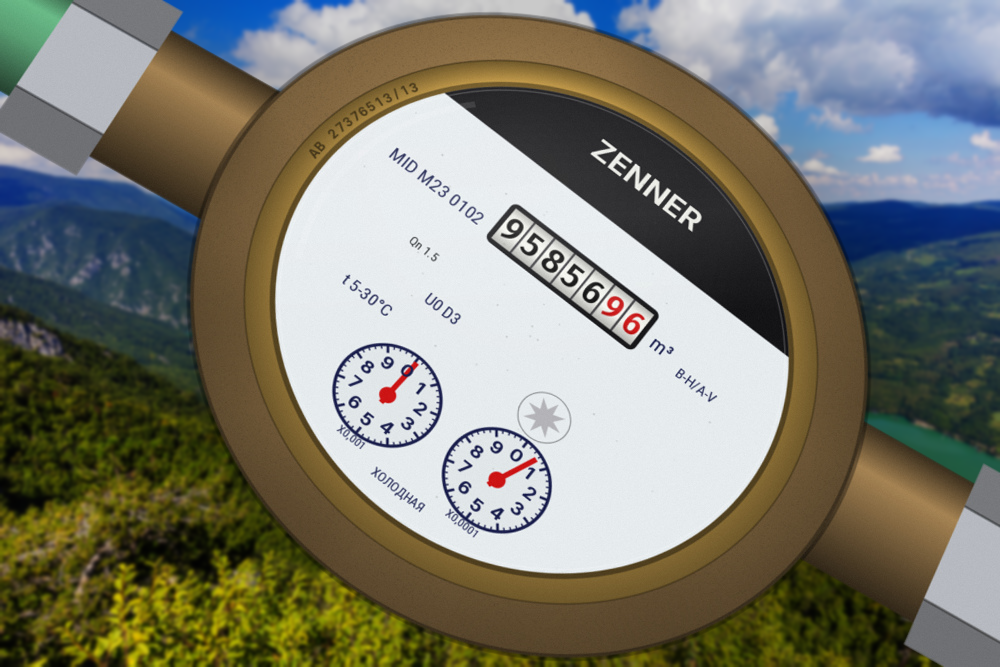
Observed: 95856.9600 (m³)
